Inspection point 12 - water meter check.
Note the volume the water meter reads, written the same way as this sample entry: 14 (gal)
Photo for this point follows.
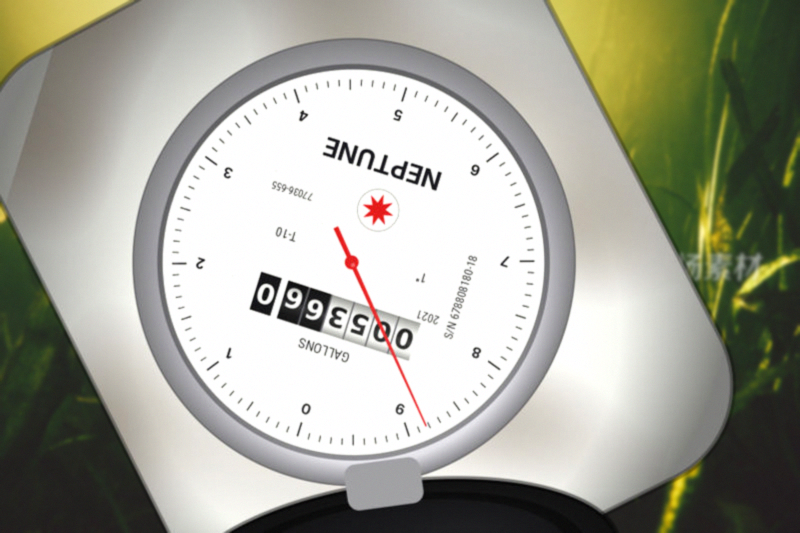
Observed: 53658.8 (gal)
